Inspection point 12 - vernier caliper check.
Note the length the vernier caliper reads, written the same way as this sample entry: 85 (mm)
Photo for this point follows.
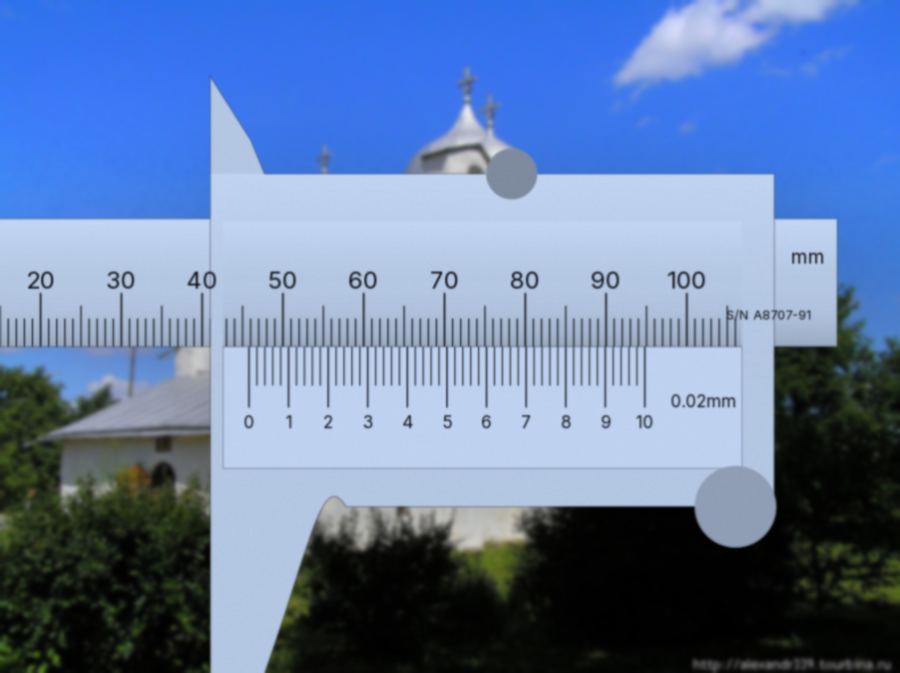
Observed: 45.8 (mm)
